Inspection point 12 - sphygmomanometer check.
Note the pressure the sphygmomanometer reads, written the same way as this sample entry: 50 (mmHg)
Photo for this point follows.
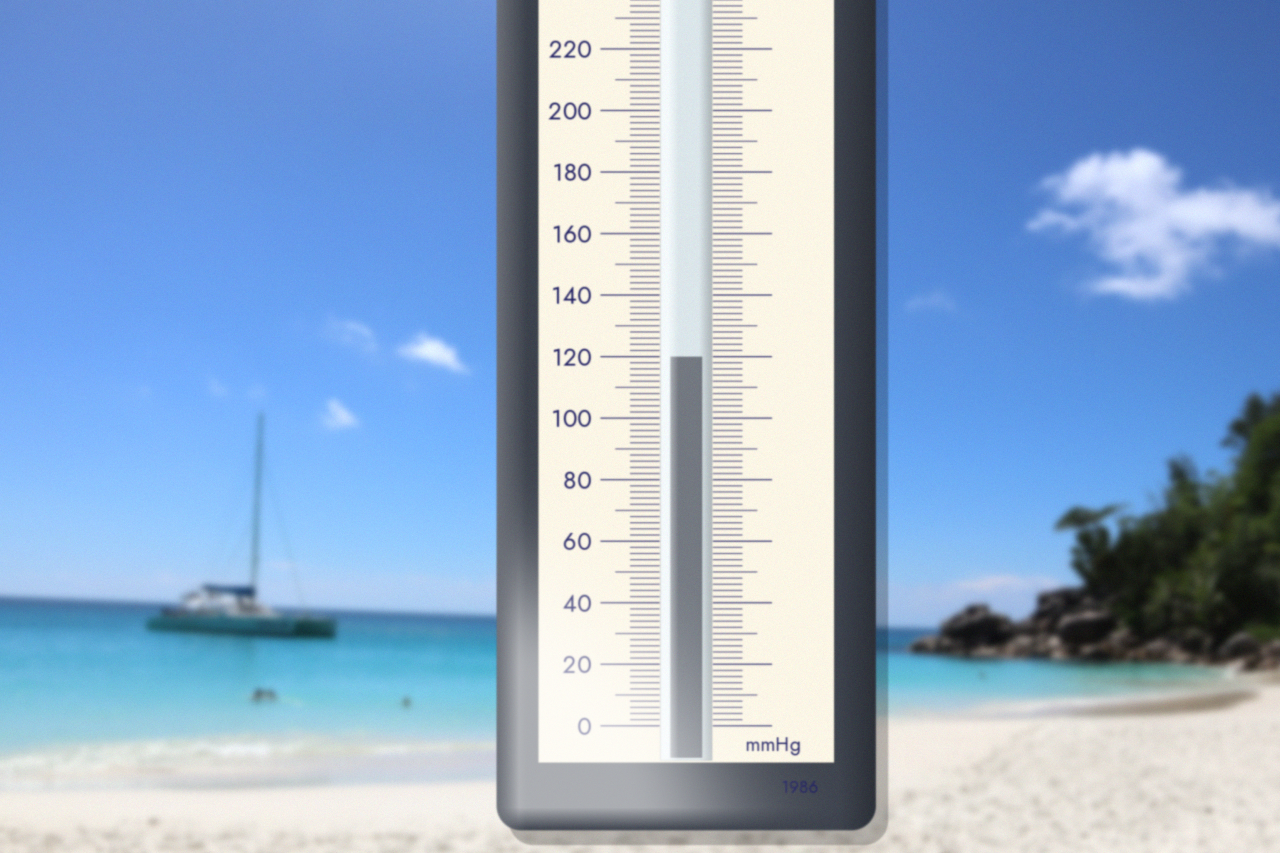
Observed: 120 (mmHg)
